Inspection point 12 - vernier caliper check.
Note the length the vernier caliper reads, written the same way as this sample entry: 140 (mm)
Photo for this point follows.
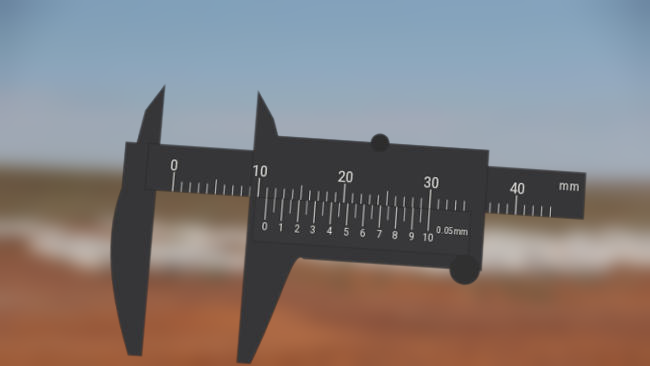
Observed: 11.0 (mm)
